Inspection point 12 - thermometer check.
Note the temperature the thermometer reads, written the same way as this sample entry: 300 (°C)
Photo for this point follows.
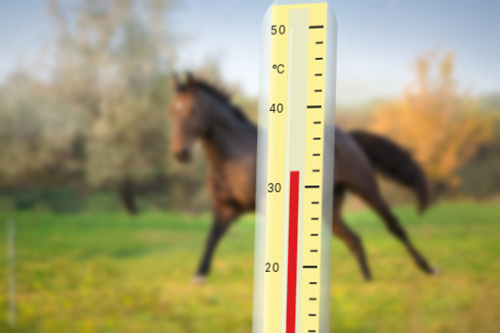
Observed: 32 (°C)
